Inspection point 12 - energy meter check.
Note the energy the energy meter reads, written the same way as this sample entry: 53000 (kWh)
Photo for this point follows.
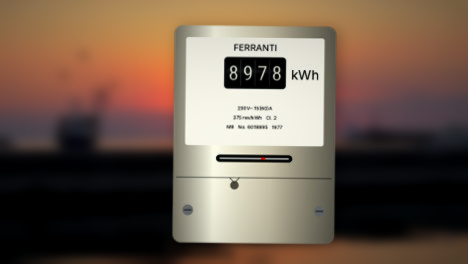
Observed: 8978 (kWh)
